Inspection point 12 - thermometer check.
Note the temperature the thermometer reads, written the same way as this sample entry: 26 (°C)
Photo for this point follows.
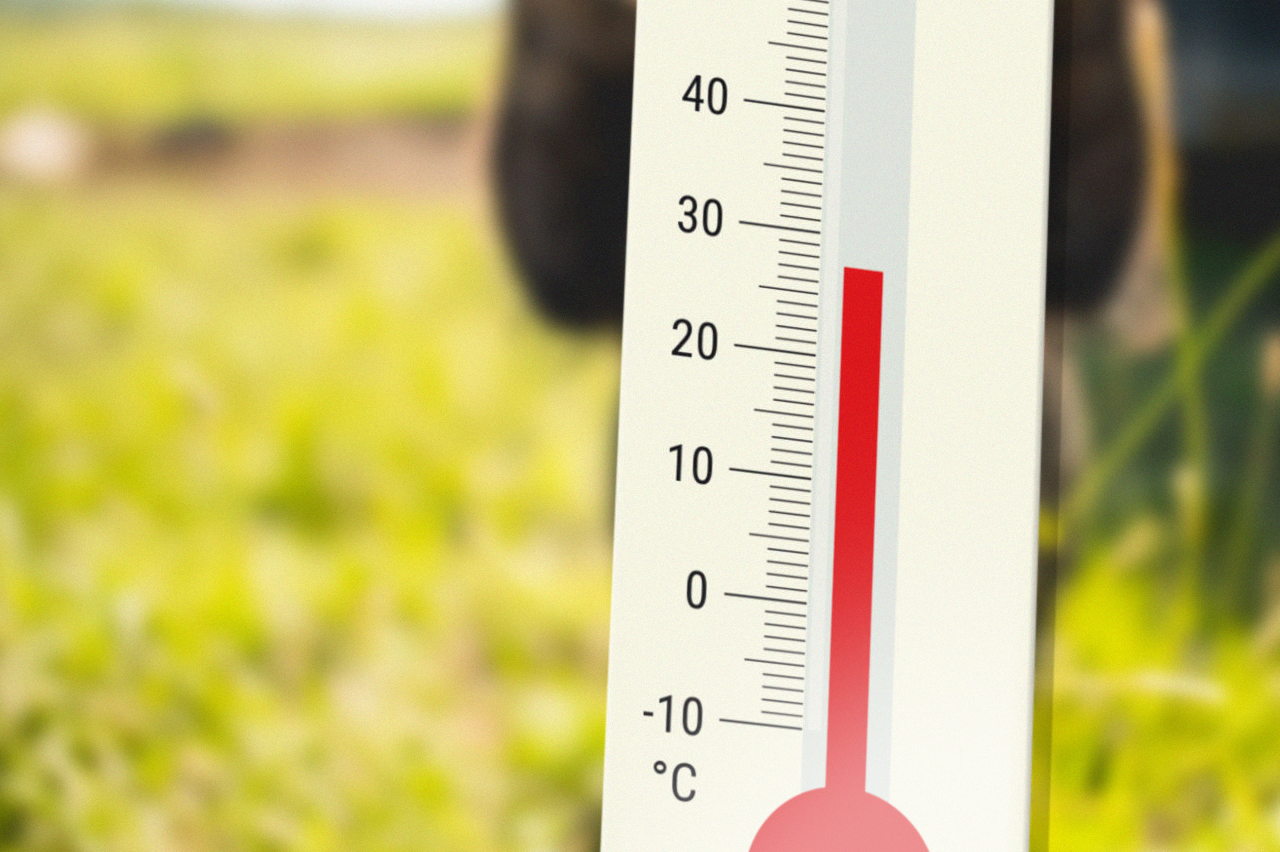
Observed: 27.5 (°C)
